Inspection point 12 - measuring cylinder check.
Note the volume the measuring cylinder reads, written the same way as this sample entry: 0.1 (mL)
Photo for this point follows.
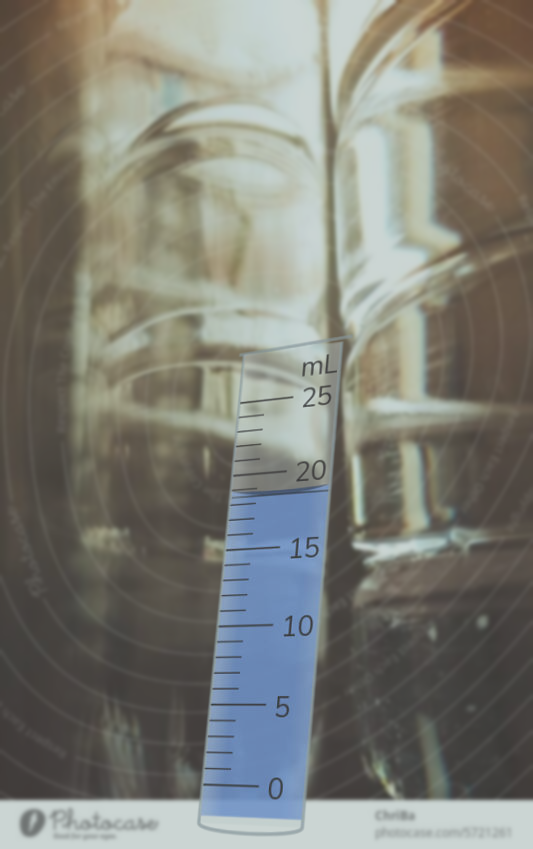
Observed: 18.5 (mL)
